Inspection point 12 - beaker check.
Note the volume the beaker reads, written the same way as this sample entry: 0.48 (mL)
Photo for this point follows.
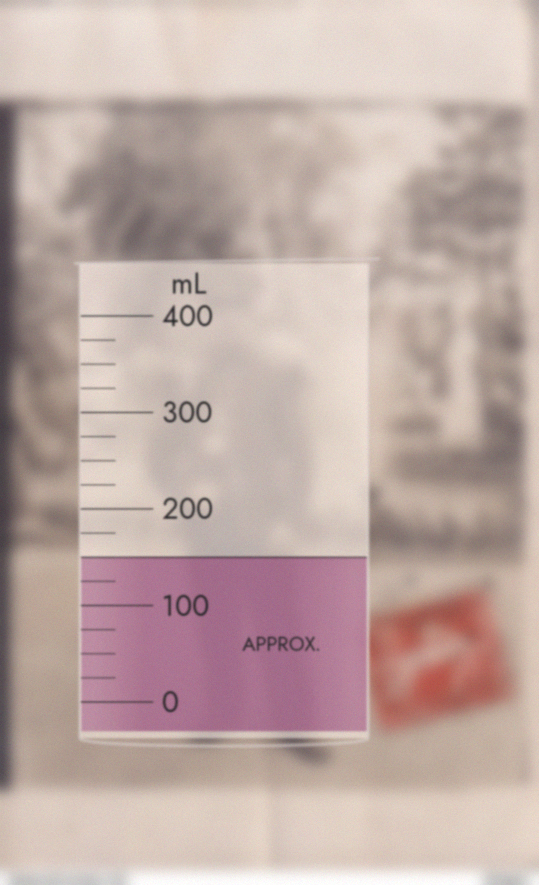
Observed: 150 (mL)
